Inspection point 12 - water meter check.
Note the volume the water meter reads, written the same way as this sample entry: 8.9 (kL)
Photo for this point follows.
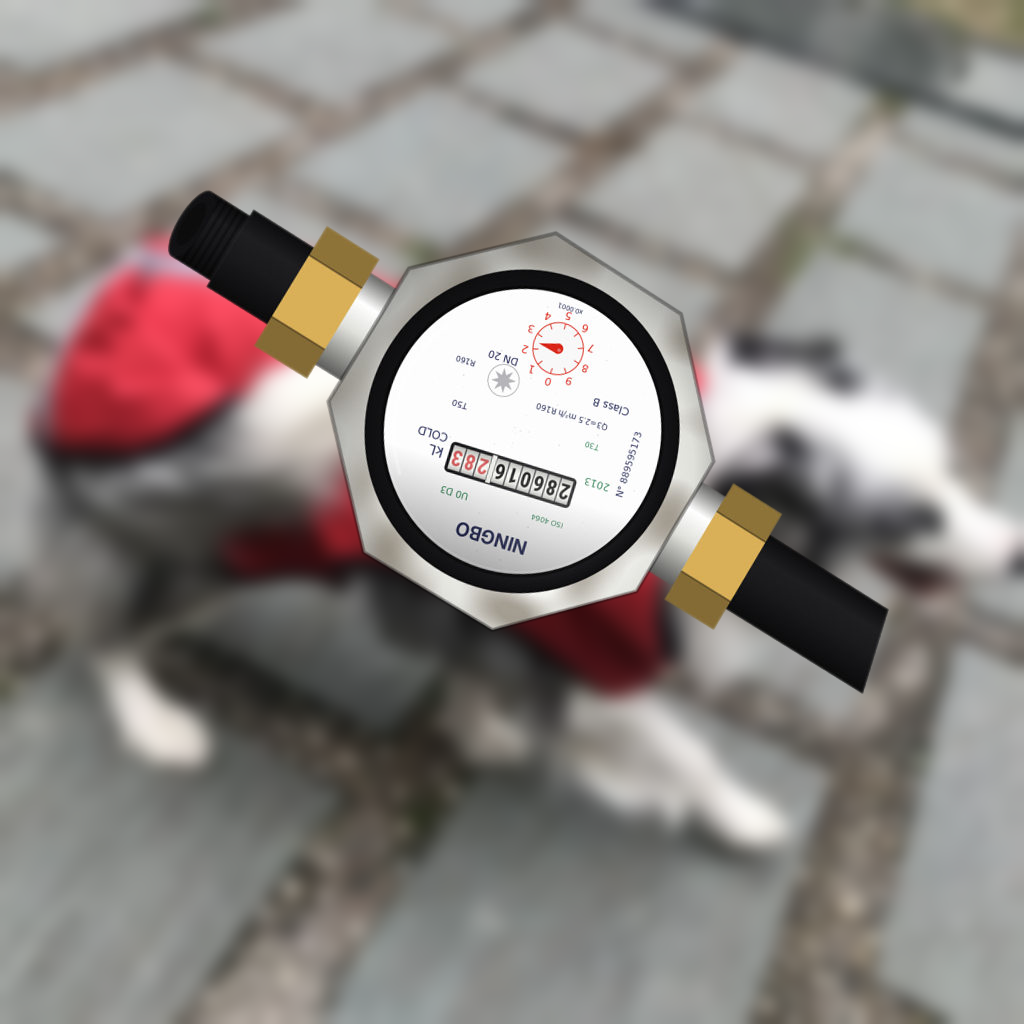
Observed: 286016.2832 (kL)
